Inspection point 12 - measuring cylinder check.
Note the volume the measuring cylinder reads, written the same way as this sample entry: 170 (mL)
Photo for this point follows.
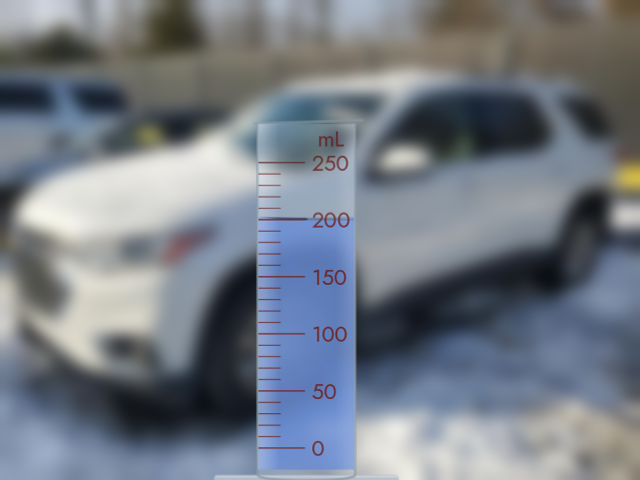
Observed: 200 (mL)
